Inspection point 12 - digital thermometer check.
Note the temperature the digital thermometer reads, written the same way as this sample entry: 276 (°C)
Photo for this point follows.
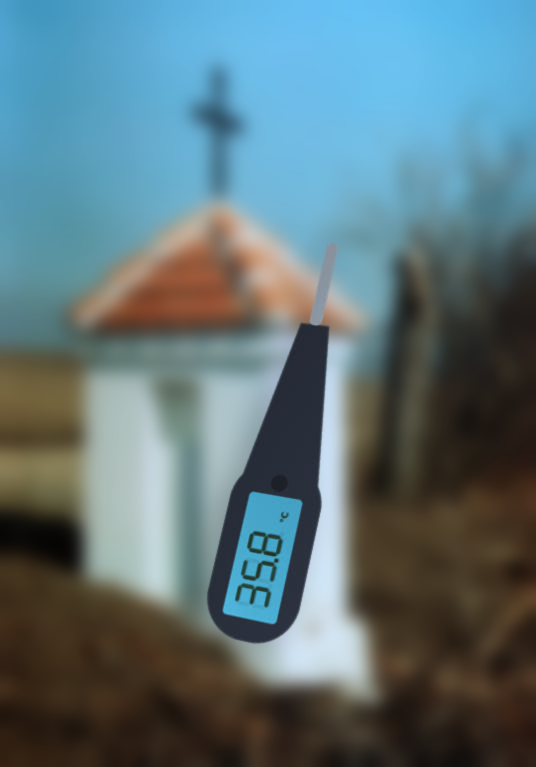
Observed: 35.8 (°C)
